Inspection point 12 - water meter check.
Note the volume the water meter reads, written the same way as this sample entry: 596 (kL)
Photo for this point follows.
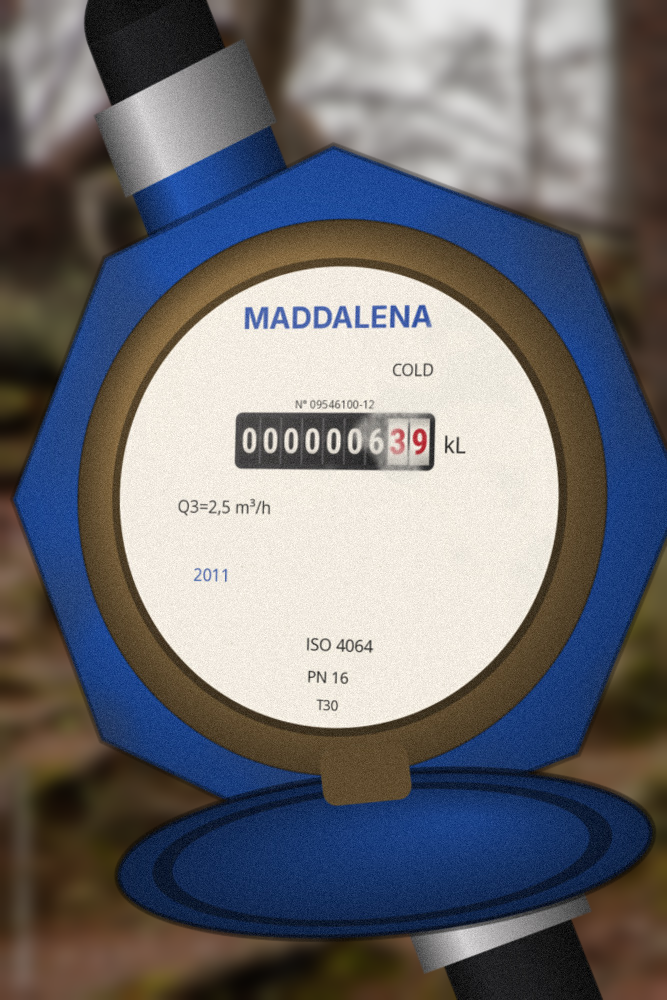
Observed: 6.39 (kL)
